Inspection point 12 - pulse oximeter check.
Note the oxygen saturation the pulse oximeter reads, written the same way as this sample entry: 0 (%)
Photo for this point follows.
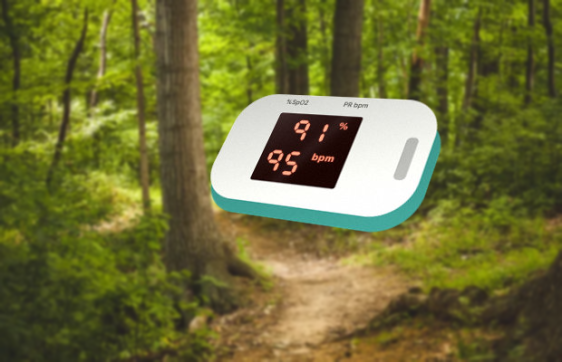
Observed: 91 (%)
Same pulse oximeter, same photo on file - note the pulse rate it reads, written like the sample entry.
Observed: 95 (bpm)
